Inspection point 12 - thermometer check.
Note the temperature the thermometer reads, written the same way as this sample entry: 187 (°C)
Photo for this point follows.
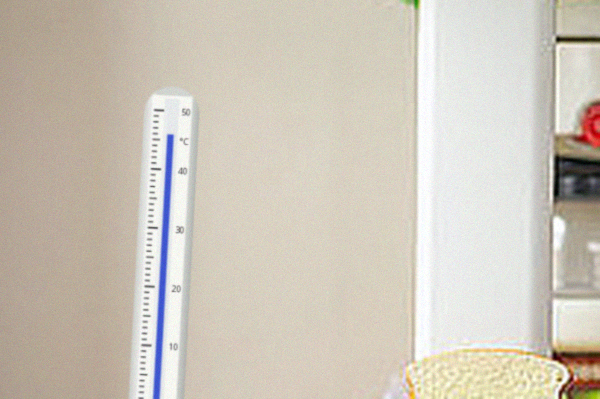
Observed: 46 (°C)
